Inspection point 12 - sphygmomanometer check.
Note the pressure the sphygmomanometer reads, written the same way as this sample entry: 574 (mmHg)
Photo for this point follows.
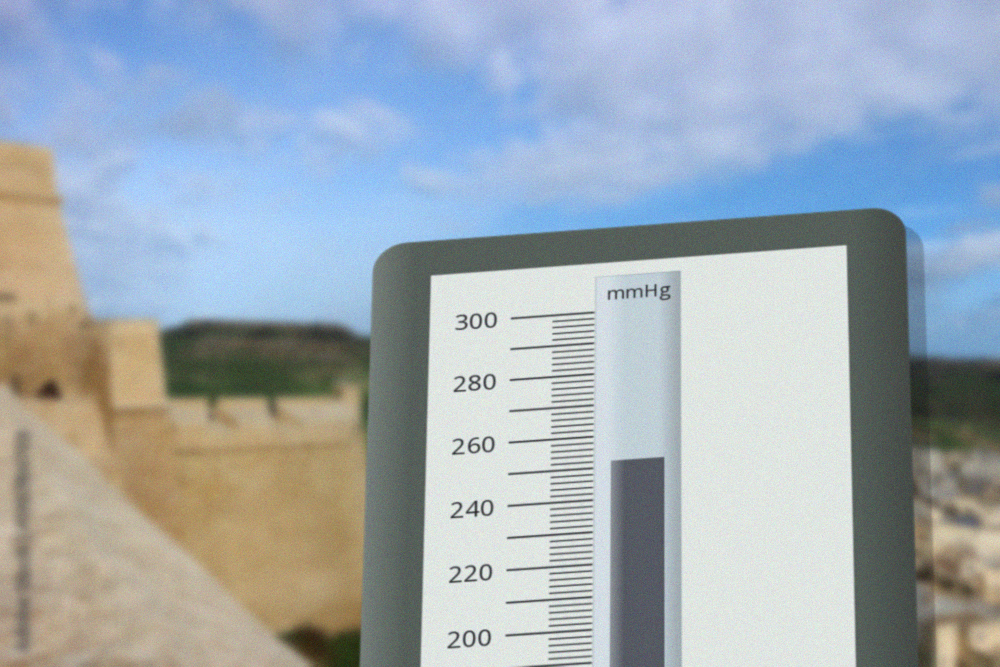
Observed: 252 (mmHg)
